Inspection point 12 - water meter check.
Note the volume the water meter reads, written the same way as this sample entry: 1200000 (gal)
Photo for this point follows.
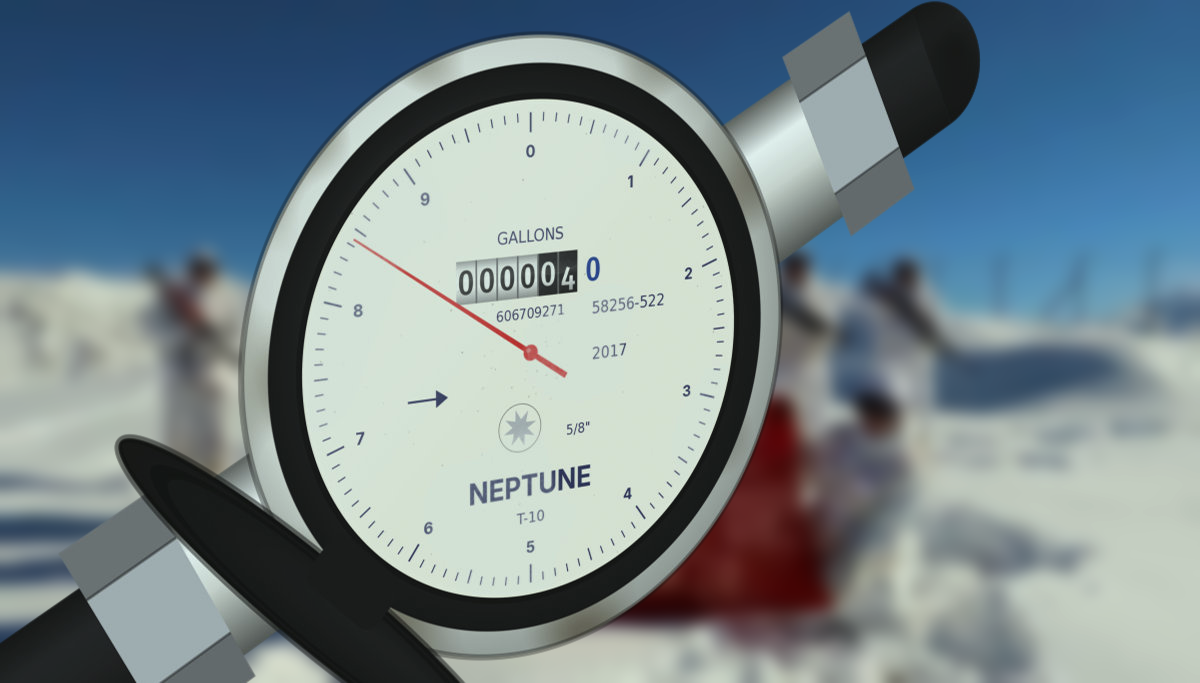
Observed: 38.4 (gal)
